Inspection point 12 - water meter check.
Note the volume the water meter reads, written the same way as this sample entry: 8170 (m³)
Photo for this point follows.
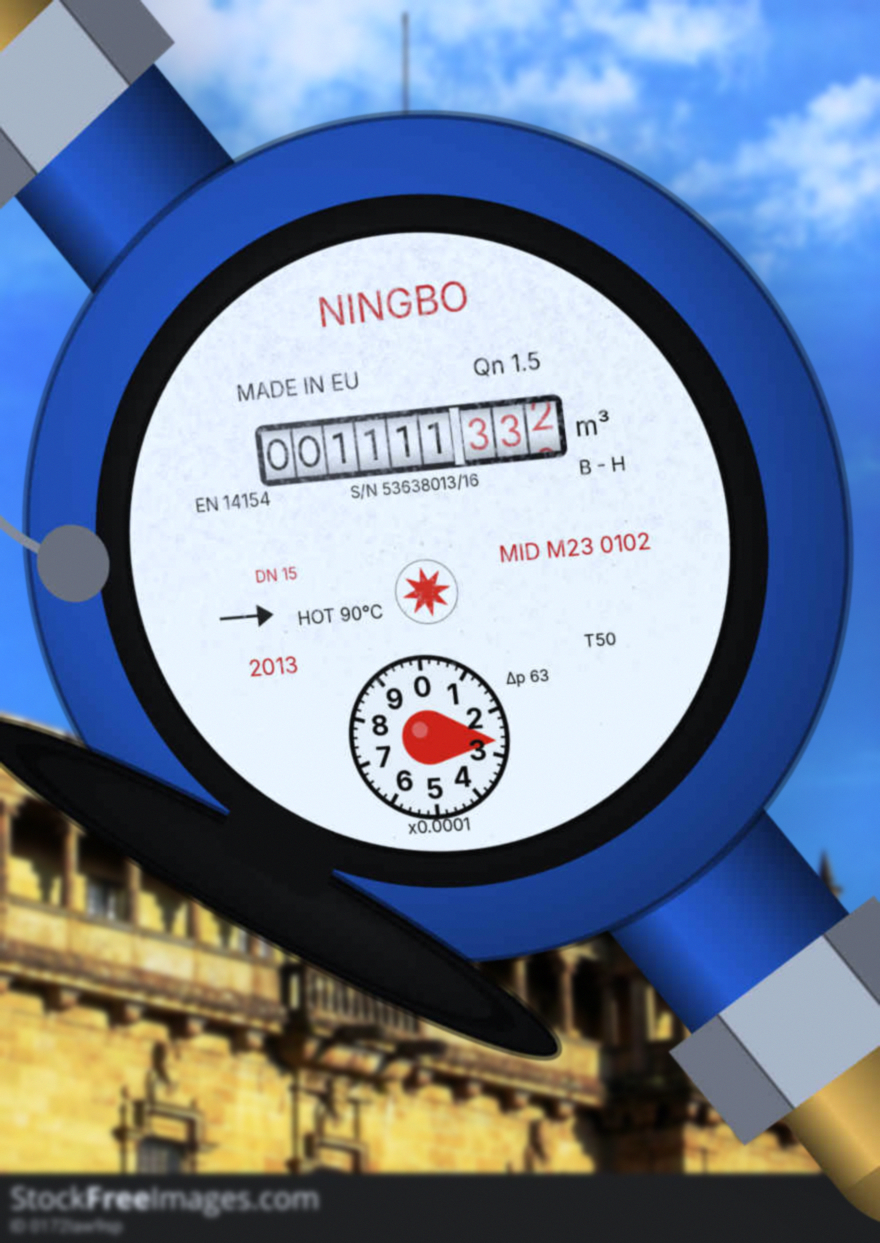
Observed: 1111.3322 (m³)
